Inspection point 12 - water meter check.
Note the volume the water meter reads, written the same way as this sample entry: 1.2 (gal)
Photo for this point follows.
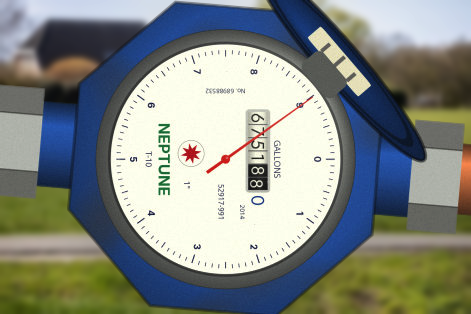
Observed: 6751879.0 (gal)
